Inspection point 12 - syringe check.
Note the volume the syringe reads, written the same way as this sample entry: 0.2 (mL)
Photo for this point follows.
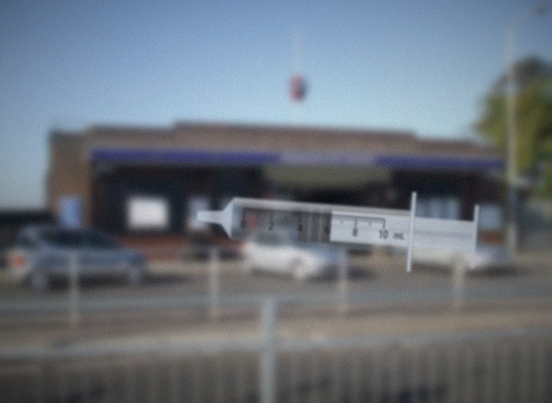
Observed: 4 (mL)
